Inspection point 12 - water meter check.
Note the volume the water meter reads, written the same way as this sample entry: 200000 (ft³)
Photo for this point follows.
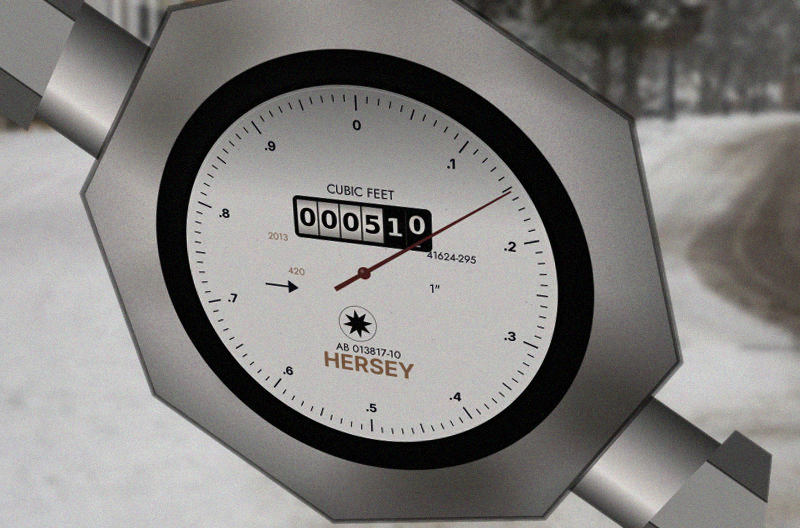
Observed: 510.15 (ft³)
